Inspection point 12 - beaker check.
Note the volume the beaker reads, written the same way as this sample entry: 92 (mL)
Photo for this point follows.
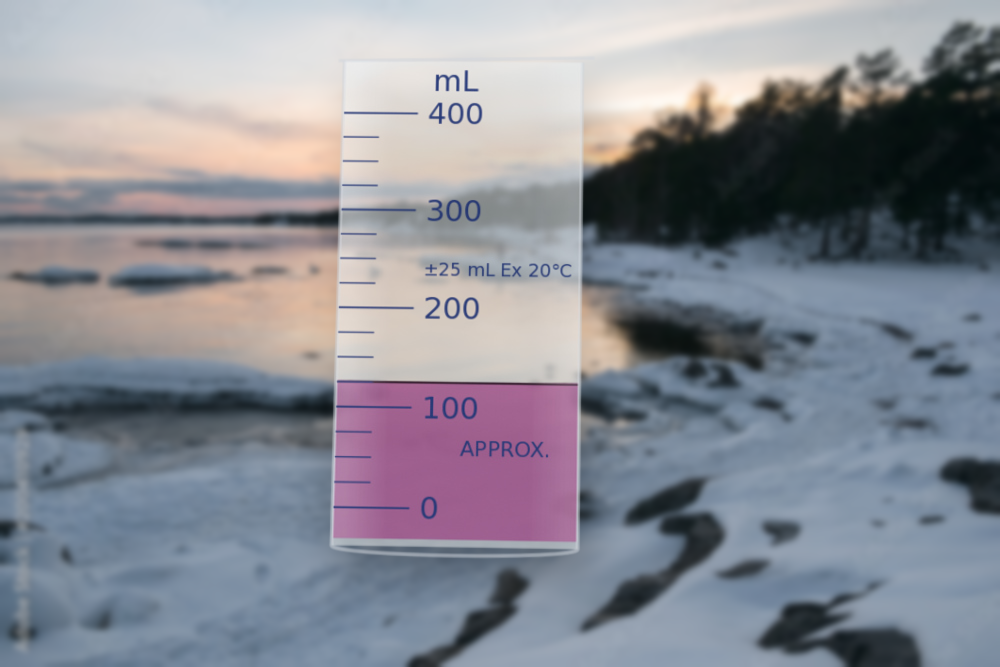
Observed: 125 (mL)
